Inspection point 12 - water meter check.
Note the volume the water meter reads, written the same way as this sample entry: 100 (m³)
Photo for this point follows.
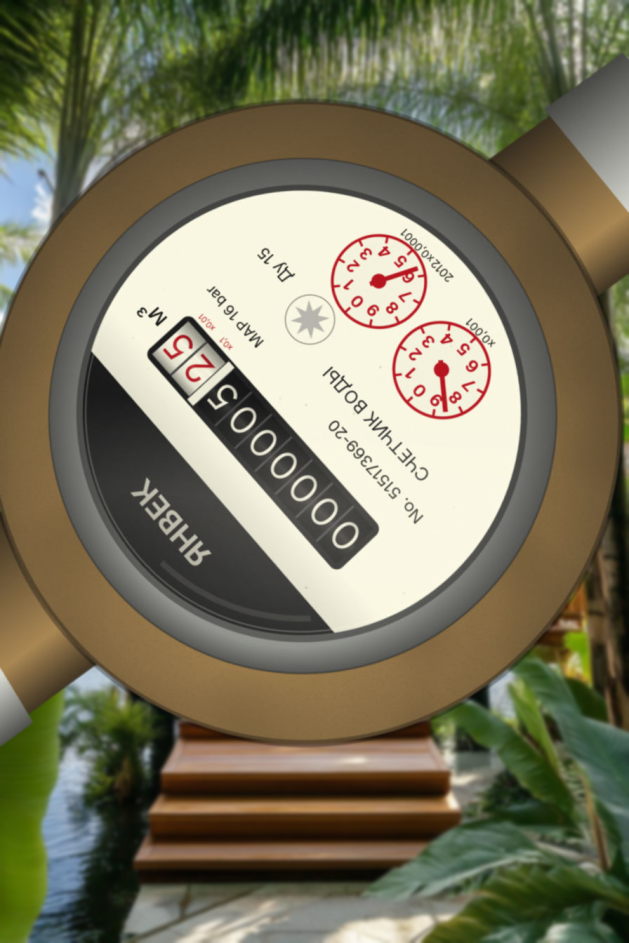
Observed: 5.2585 (m³)
